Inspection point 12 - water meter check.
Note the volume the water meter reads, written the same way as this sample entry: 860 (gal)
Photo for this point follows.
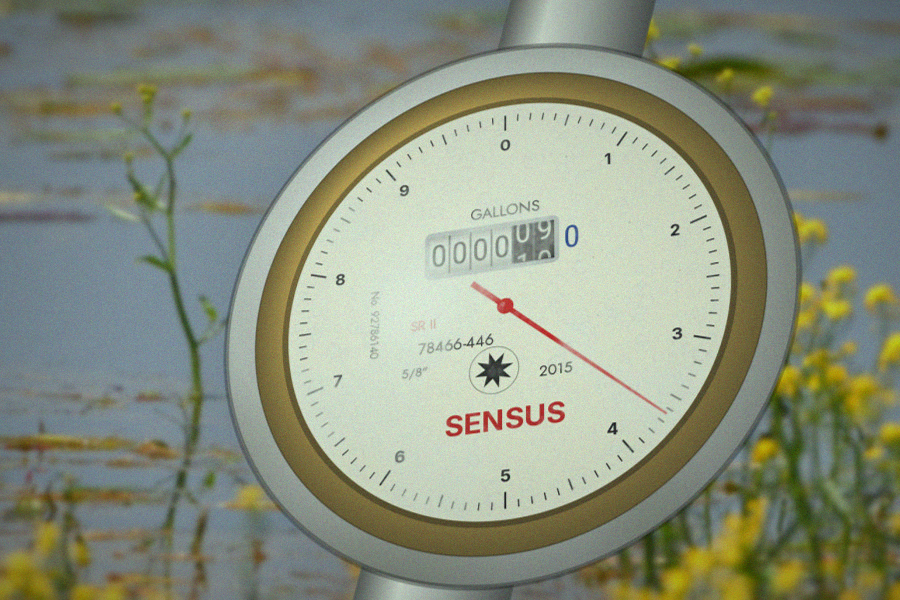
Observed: 93.6 (gal)
